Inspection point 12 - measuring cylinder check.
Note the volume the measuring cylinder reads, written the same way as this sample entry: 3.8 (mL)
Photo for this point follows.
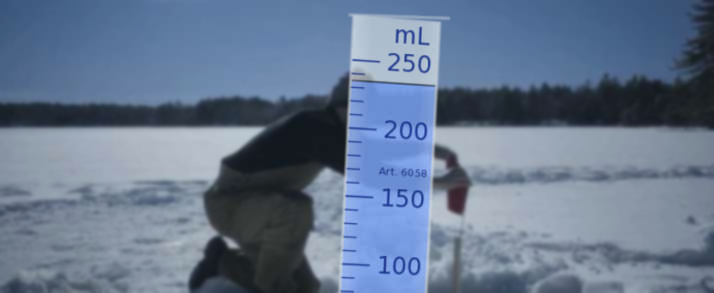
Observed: 235 (mL)
